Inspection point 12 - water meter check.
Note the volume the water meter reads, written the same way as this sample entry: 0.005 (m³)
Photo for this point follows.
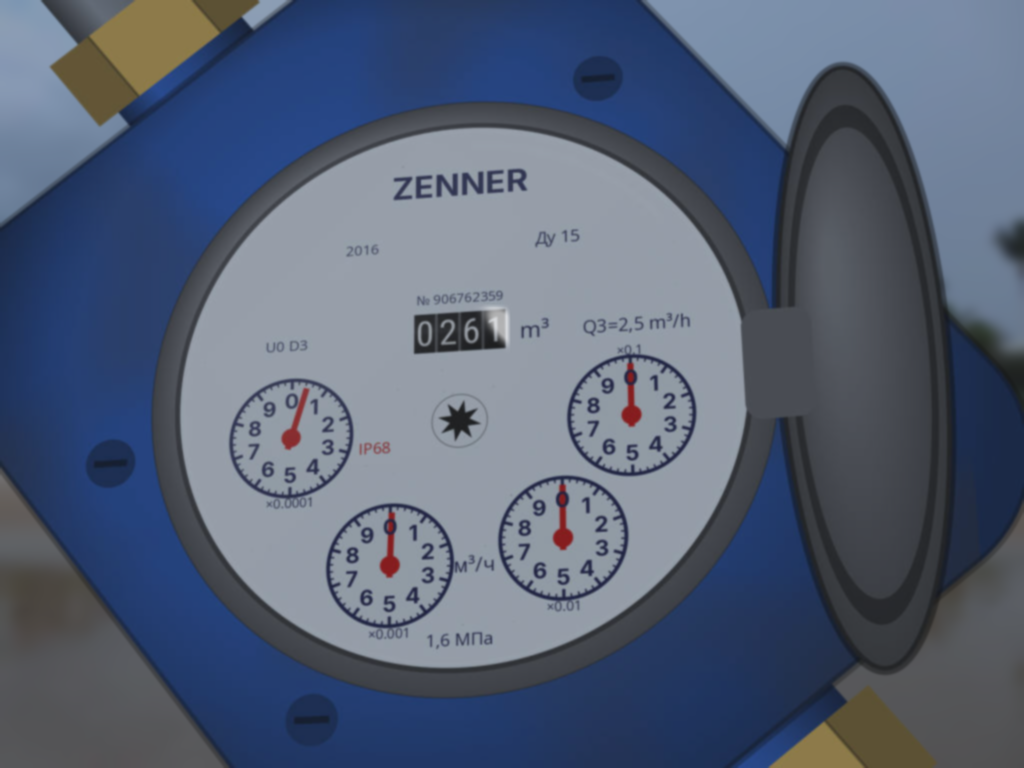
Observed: 261.0000 (m³)
